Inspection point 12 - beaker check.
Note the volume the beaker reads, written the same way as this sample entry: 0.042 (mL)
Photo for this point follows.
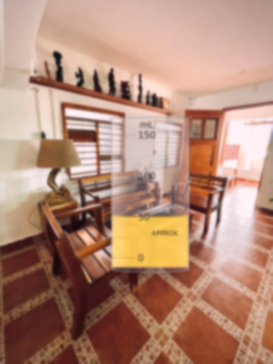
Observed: 50 (mL)
